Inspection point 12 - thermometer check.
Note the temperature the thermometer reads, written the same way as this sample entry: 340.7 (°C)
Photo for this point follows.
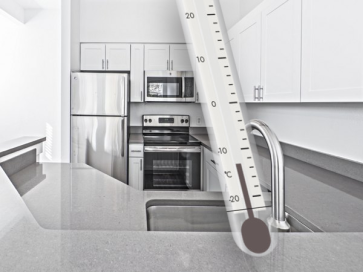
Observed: -13 (°C)
